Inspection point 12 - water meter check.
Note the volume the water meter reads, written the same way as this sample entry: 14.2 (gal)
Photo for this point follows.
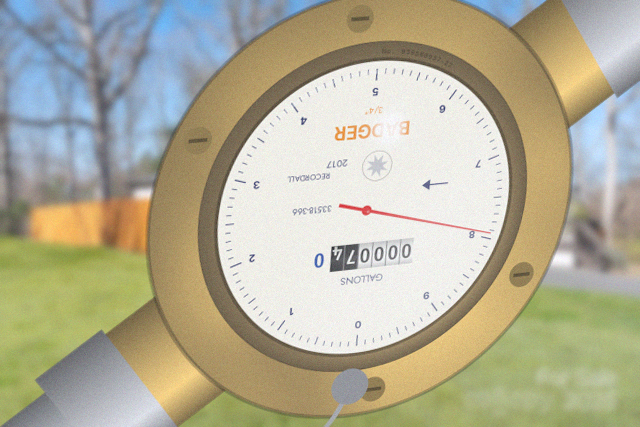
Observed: 737.9 (gal)
